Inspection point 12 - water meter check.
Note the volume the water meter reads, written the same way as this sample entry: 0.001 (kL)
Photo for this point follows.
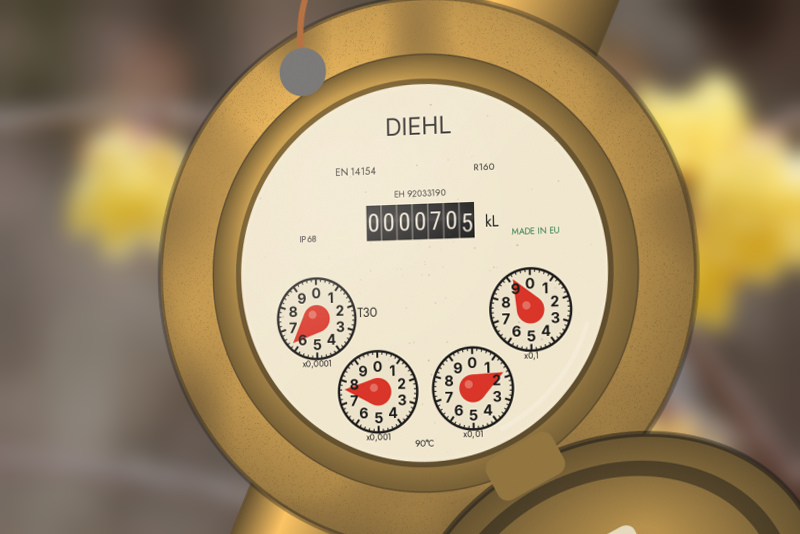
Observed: 704.9176 (kL)
